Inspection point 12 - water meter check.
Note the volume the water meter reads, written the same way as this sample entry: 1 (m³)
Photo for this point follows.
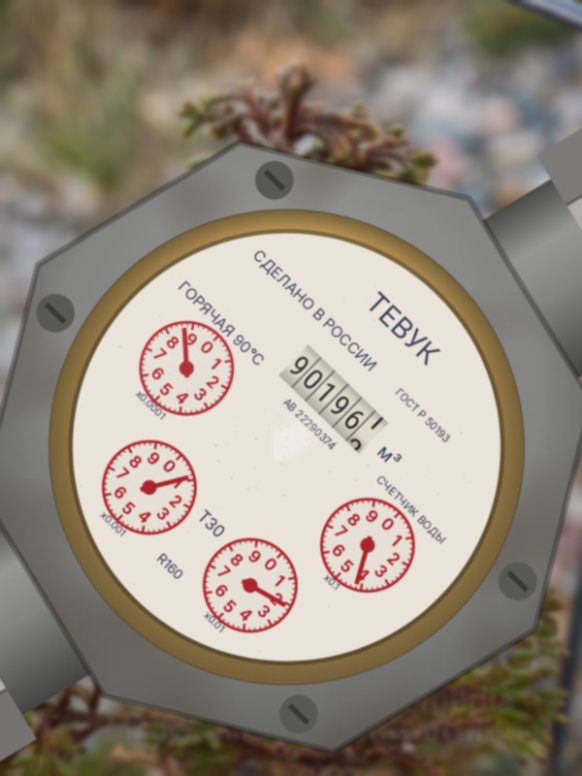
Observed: 901961.4208 (m³)
